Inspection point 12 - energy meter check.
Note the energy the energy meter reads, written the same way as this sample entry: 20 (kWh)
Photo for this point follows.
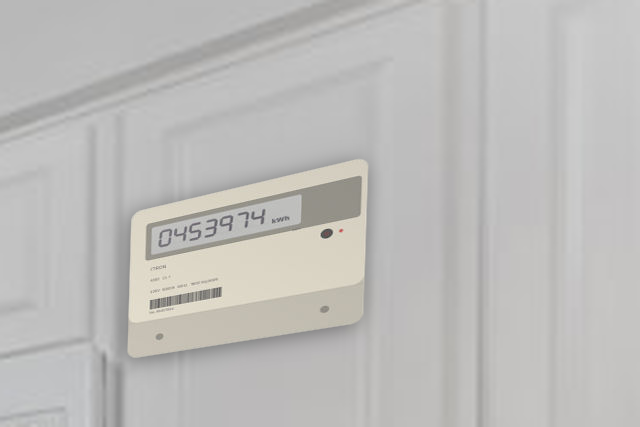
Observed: 453974 (kWh)
